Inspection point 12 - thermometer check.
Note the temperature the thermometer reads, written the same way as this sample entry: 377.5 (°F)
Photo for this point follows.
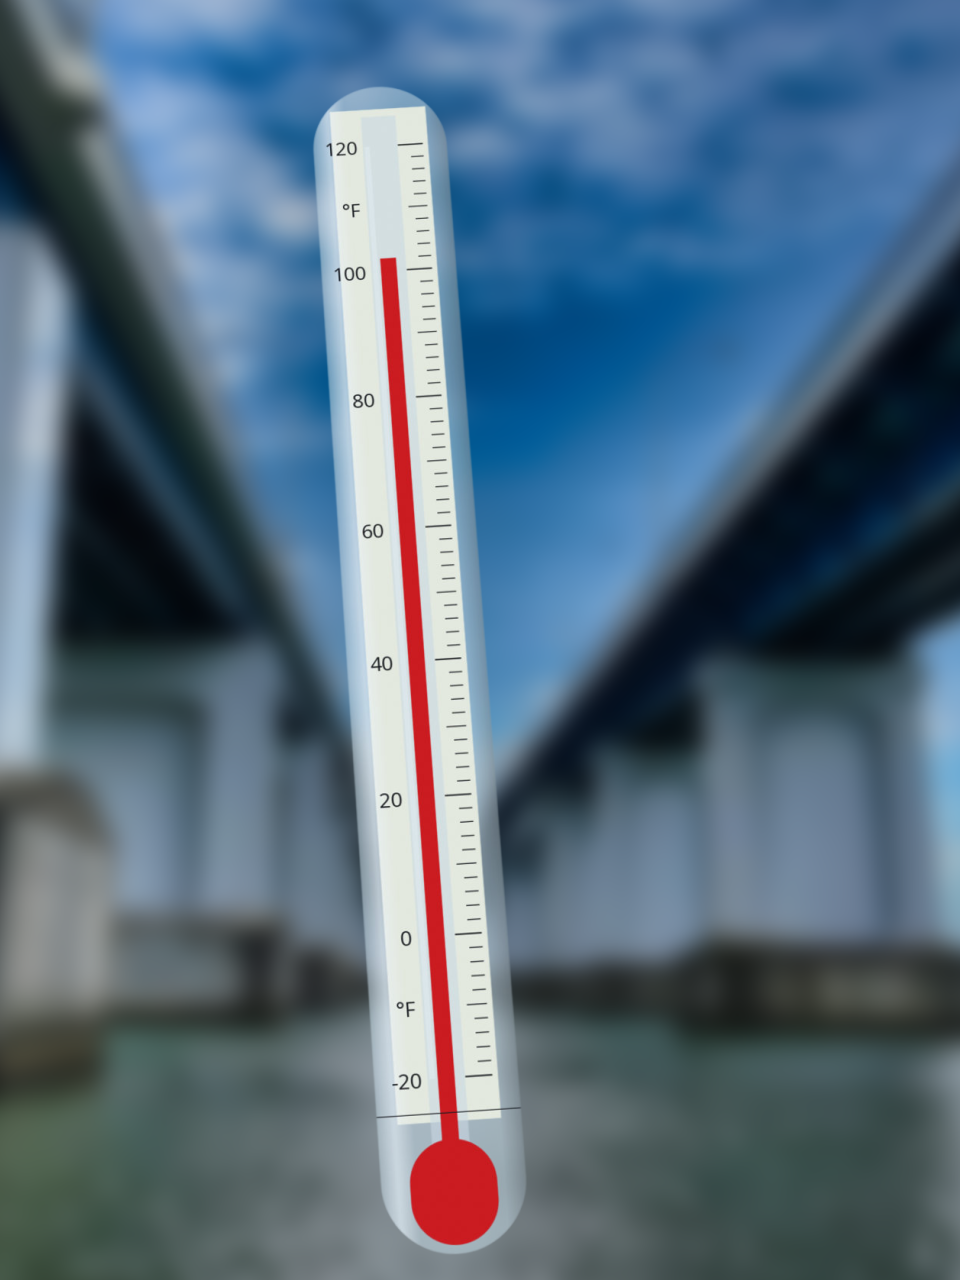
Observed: 102 (°F)
